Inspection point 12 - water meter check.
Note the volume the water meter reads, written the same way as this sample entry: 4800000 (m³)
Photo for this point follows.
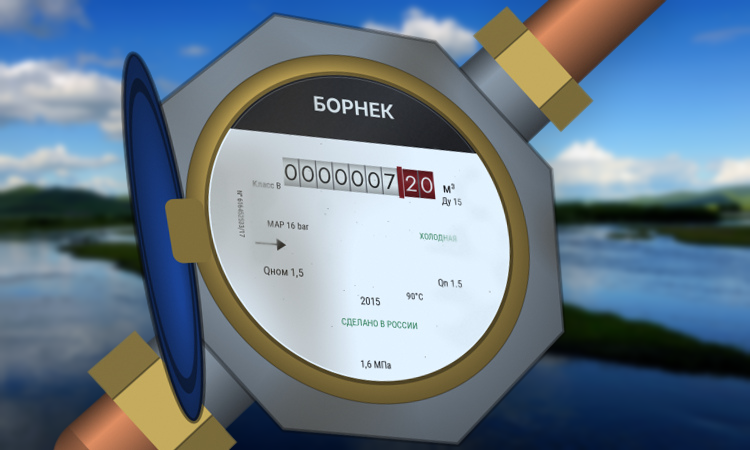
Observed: 7.20 (m³)
